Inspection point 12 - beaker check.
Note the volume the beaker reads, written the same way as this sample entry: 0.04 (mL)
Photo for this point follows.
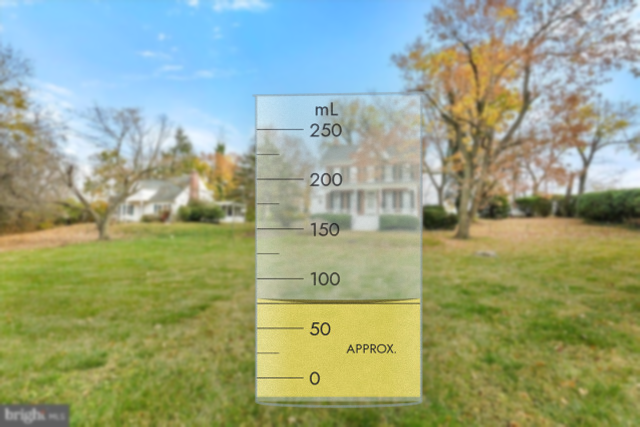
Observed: 75 (mL)
